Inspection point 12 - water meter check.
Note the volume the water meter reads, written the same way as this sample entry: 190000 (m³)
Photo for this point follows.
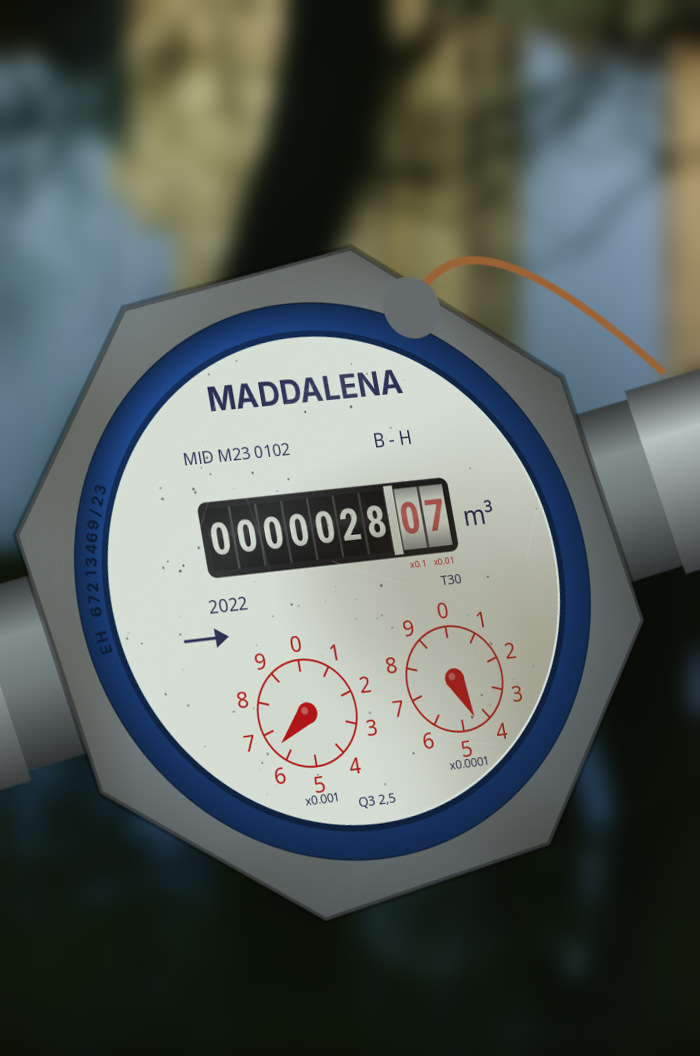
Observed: 28.0764 (m³)
